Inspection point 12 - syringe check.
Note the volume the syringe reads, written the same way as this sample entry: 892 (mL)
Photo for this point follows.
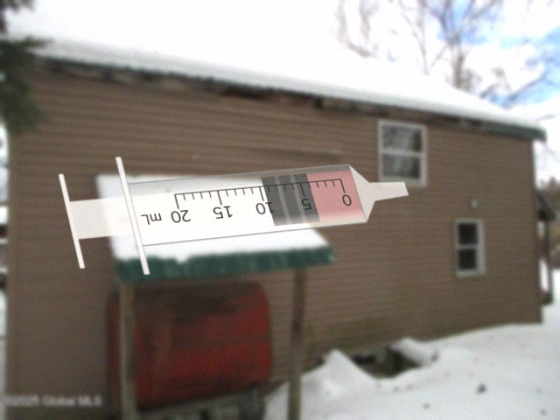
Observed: 4 (mL)
